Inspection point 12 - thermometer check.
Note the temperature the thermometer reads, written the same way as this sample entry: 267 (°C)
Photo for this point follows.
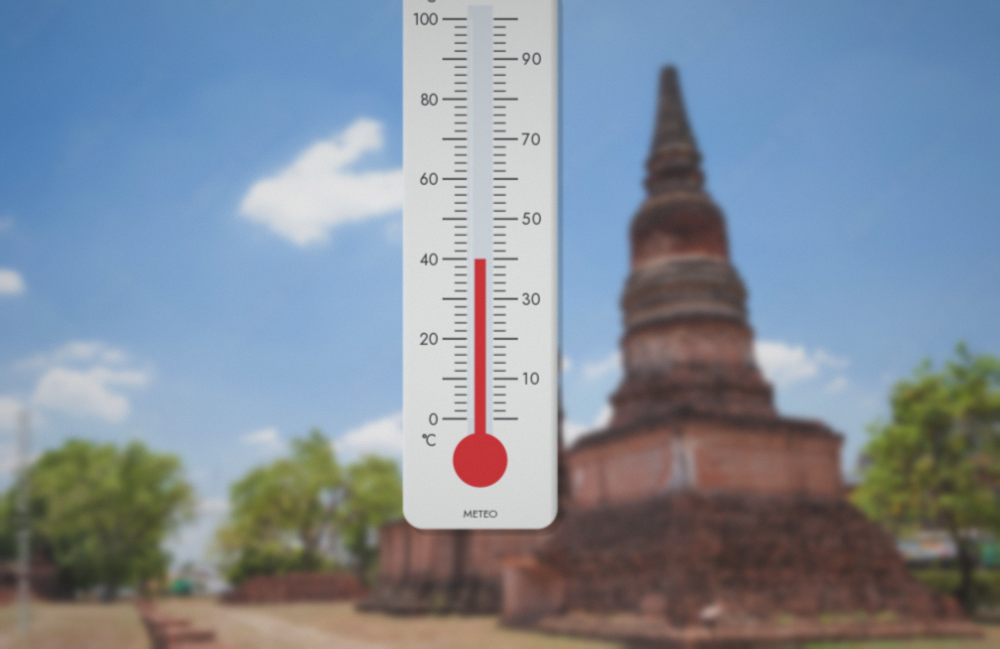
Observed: 40 (°C)
